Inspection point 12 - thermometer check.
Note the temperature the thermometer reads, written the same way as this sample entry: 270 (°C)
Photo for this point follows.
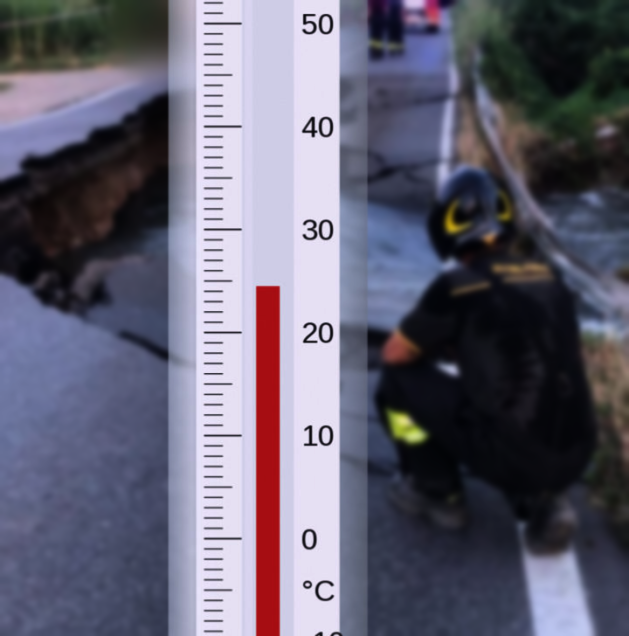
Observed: 24.5 (°C)
